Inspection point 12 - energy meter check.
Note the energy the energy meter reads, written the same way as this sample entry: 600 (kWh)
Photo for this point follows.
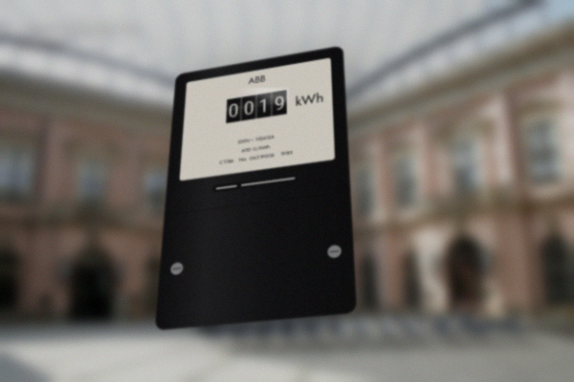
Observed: 19 (kWh)
